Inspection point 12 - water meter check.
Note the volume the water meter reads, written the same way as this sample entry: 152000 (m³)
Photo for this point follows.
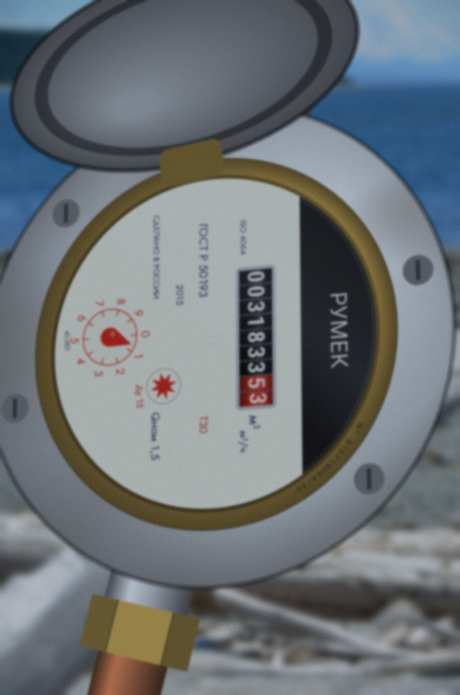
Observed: 31833.530 (m³)
